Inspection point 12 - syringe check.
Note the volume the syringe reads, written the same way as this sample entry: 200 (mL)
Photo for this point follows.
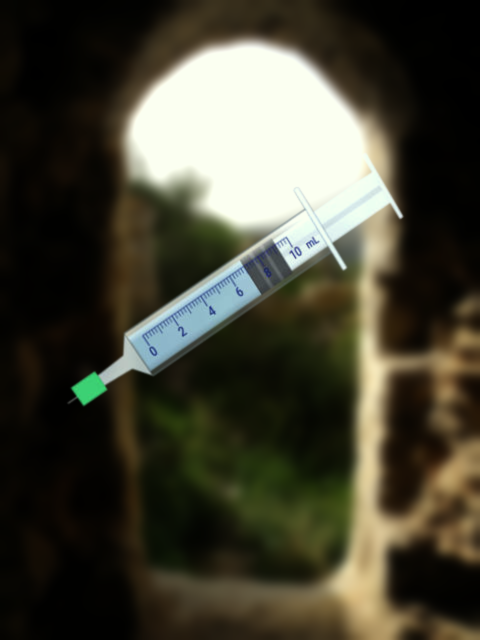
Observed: 7 (mL)
